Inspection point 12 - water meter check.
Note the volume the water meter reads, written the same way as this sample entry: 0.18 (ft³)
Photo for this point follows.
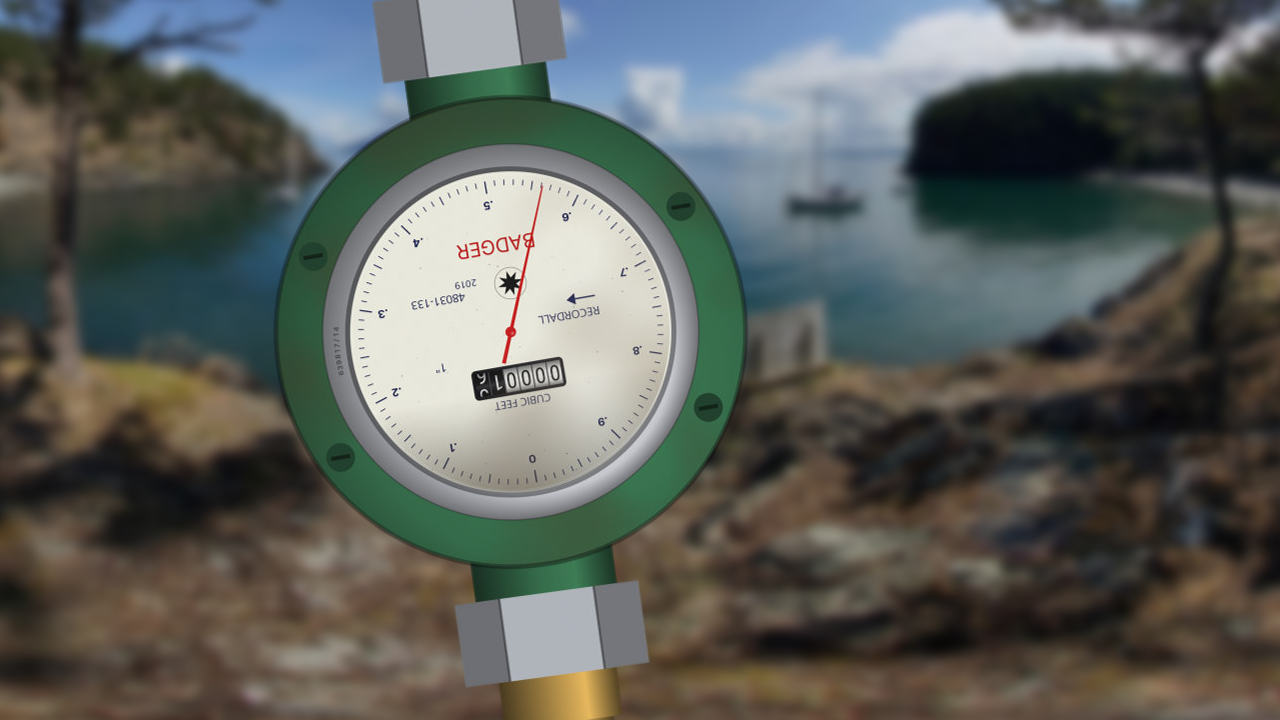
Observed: 15.56 (ft³)
